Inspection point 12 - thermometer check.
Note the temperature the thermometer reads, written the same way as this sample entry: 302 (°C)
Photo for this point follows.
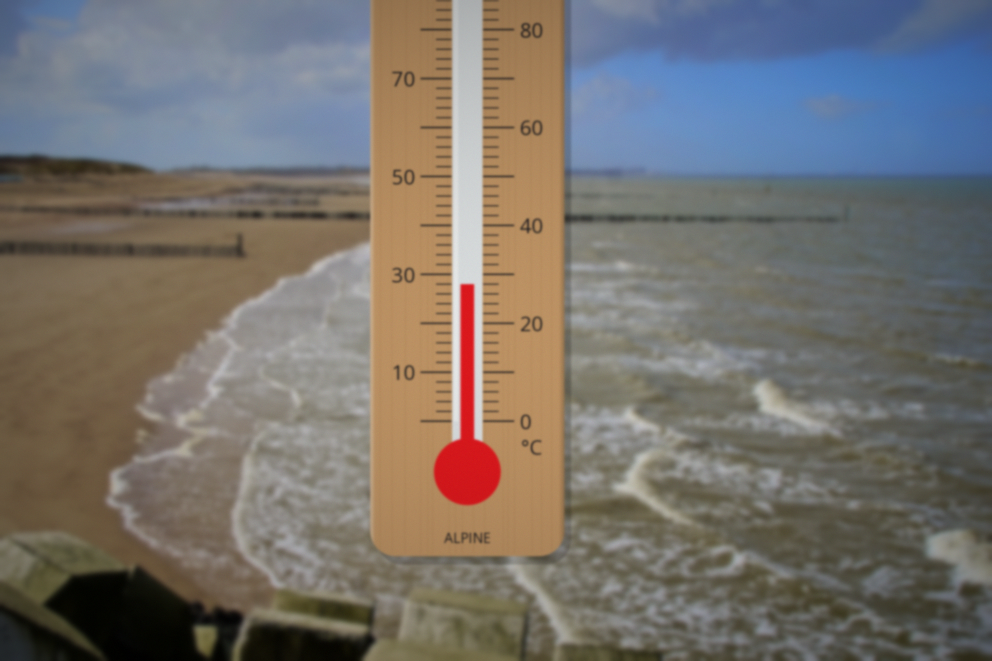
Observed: 28 (°C)
